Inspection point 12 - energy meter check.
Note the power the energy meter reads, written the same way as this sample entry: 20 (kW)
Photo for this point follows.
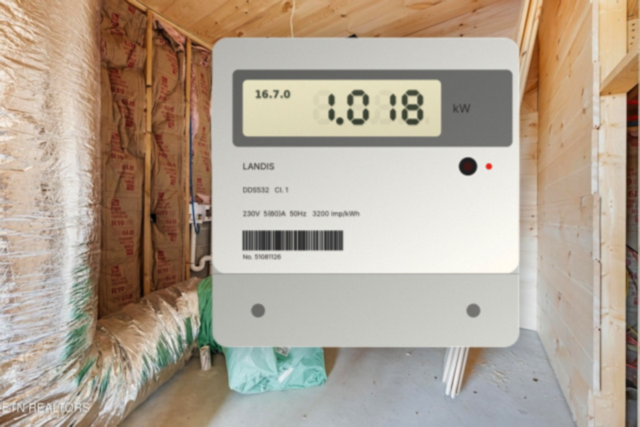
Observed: 1.018 (kW)
